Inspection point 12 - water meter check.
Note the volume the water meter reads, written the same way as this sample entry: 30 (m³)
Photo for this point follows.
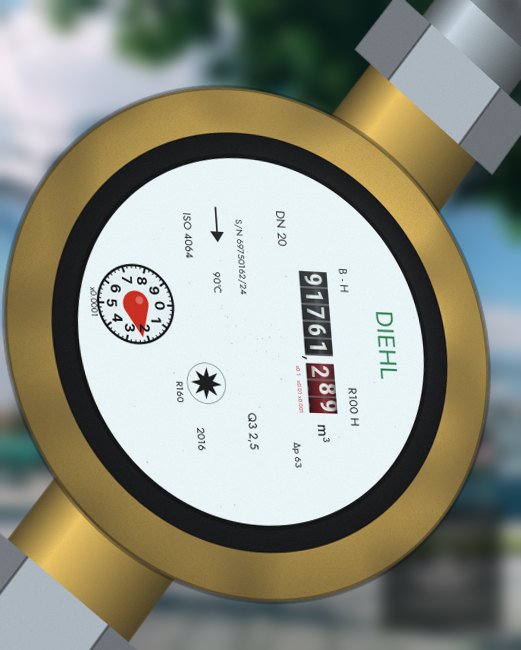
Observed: 91761.2892 (m³)
